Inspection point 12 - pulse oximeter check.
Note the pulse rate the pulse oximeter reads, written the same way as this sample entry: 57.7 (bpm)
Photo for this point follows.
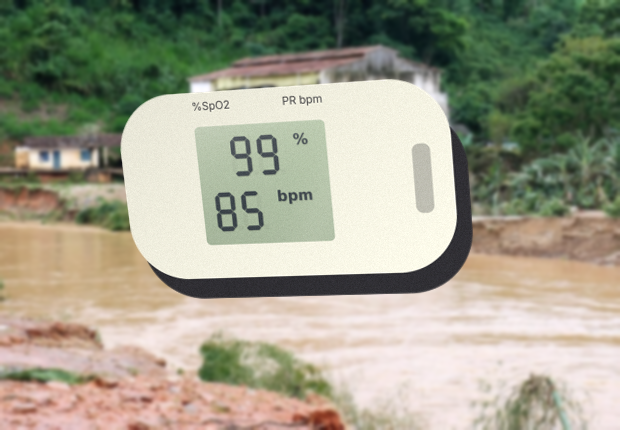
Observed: 85 (bpm)
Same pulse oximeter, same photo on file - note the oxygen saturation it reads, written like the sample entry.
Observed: 99 (%)
